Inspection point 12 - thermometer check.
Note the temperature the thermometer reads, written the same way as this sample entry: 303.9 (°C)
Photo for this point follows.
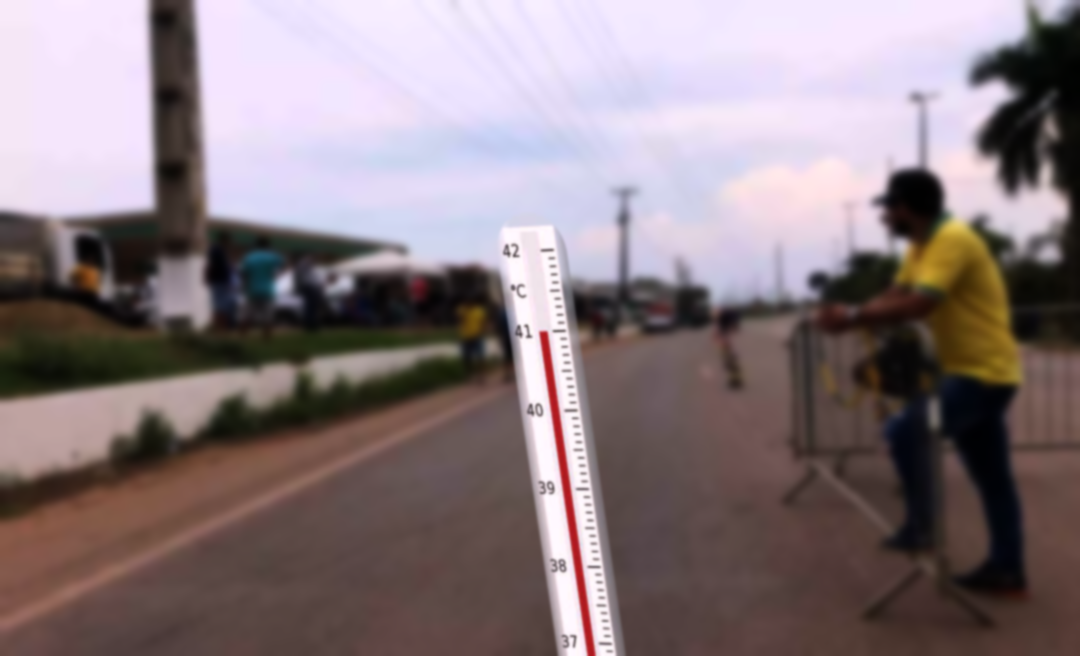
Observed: 41 (°C)
